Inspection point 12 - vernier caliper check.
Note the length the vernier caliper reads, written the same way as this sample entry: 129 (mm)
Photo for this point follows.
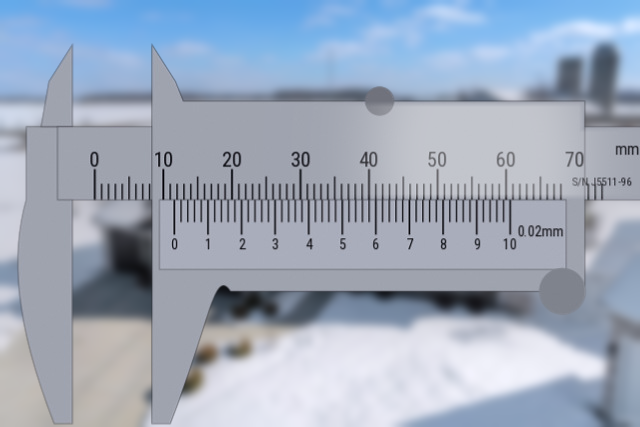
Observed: 11.6 (mm)
